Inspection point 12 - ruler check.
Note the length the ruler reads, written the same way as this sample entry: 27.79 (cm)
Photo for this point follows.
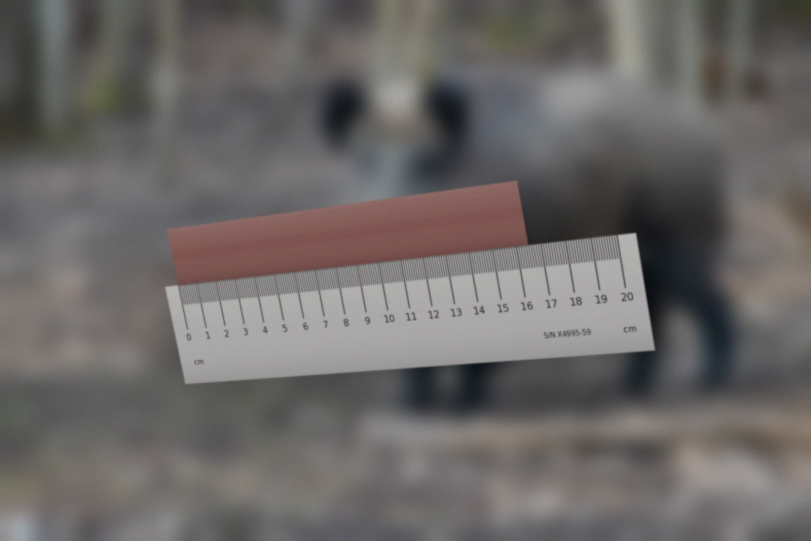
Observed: 16.5 (cm)
